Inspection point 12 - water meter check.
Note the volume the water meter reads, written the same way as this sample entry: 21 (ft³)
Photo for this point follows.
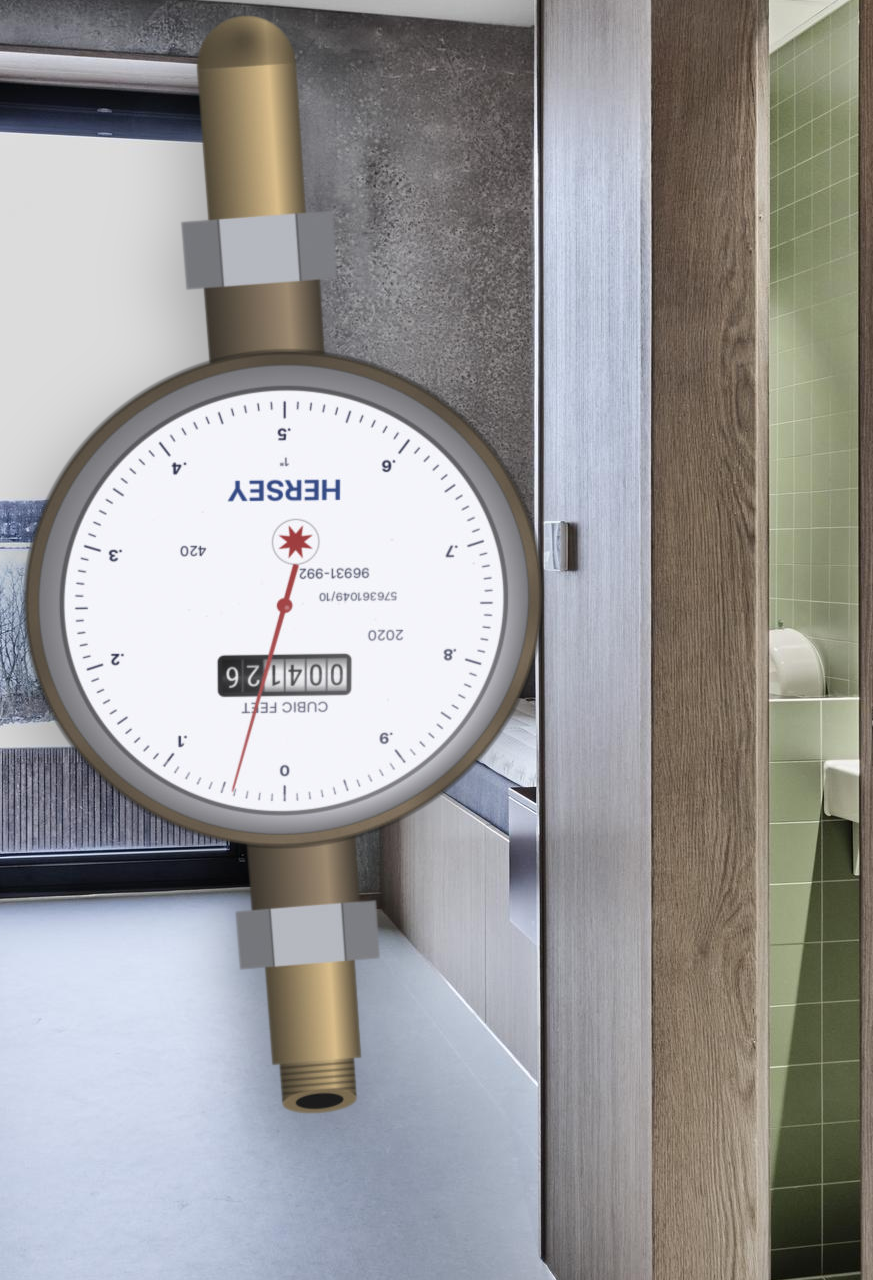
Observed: 4126.04 (ft³)
